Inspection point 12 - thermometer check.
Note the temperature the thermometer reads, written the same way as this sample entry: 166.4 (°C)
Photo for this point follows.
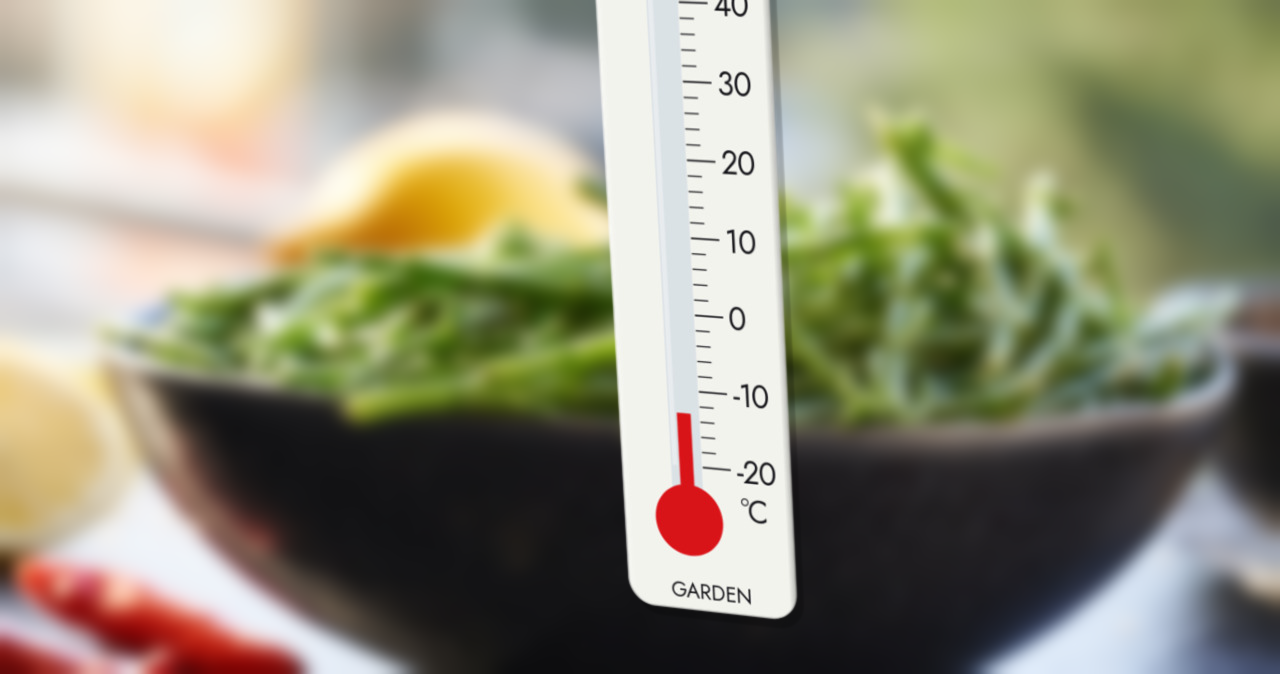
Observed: -13 (°C)
